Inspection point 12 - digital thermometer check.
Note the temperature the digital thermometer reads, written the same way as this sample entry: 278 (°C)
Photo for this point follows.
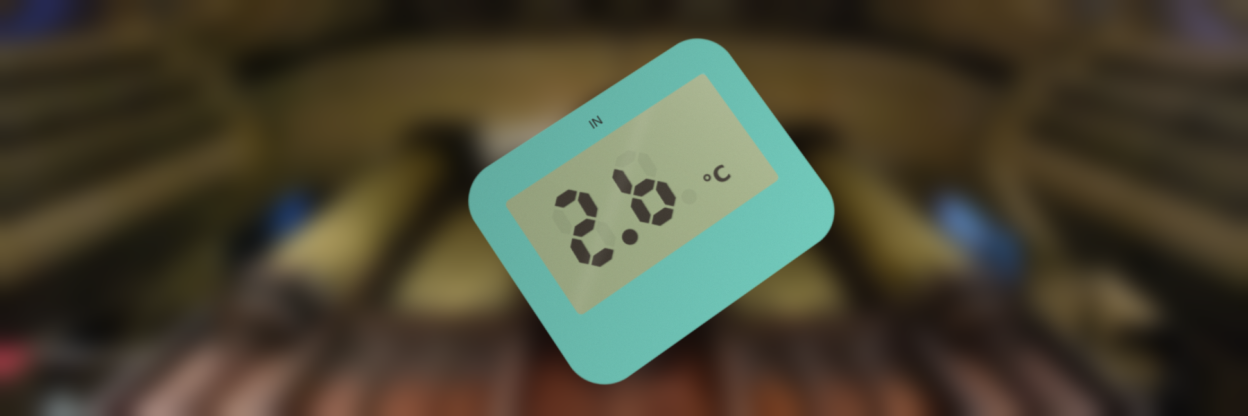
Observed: 2.6 (°C)
